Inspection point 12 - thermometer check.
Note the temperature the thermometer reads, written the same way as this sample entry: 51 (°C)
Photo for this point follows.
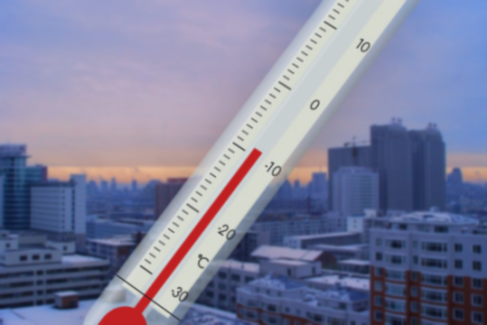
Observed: -9 (°C)
